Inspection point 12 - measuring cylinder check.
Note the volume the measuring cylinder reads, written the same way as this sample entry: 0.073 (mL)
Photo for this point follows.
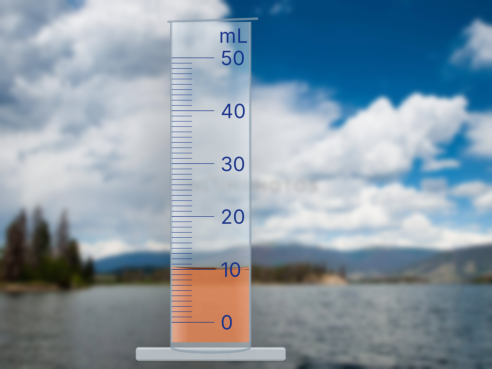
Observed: 10 (mL)
